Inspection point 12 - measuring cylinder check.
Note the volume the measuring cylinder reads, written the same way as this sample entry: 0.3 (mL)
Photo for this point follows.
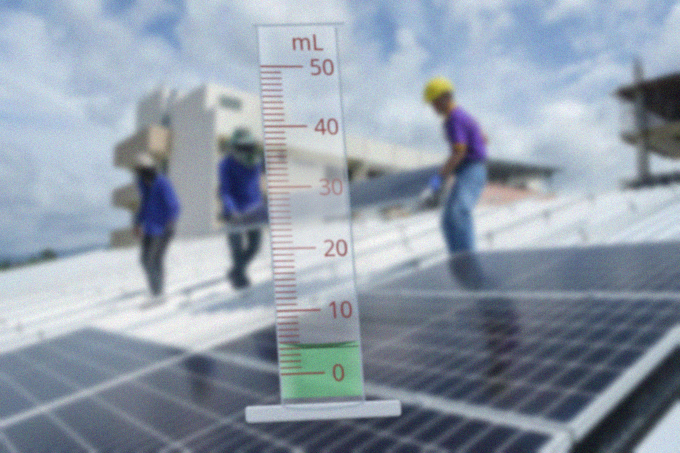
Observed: 4 (mL)
